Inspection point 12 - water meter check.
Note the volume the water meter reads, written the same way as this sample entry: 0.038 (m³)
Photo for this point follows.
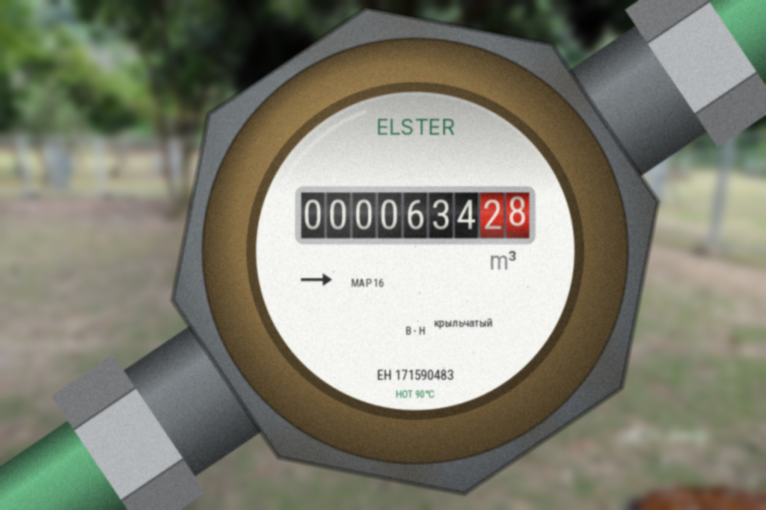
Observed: 634.28 (m³)
